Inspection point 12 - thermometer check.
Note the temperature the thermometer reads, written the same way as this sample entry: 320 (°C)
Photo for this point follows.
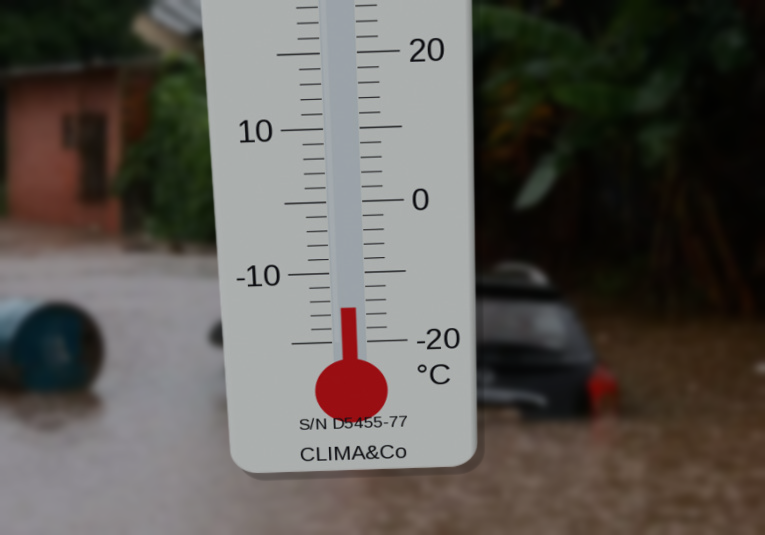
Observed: -15 (°C)
